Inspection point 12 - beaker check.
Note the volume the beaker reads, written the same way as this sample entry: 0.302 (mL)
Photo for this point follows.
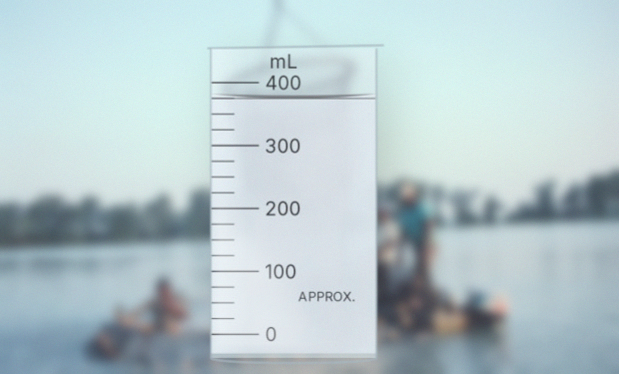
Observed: 375 (mL)
